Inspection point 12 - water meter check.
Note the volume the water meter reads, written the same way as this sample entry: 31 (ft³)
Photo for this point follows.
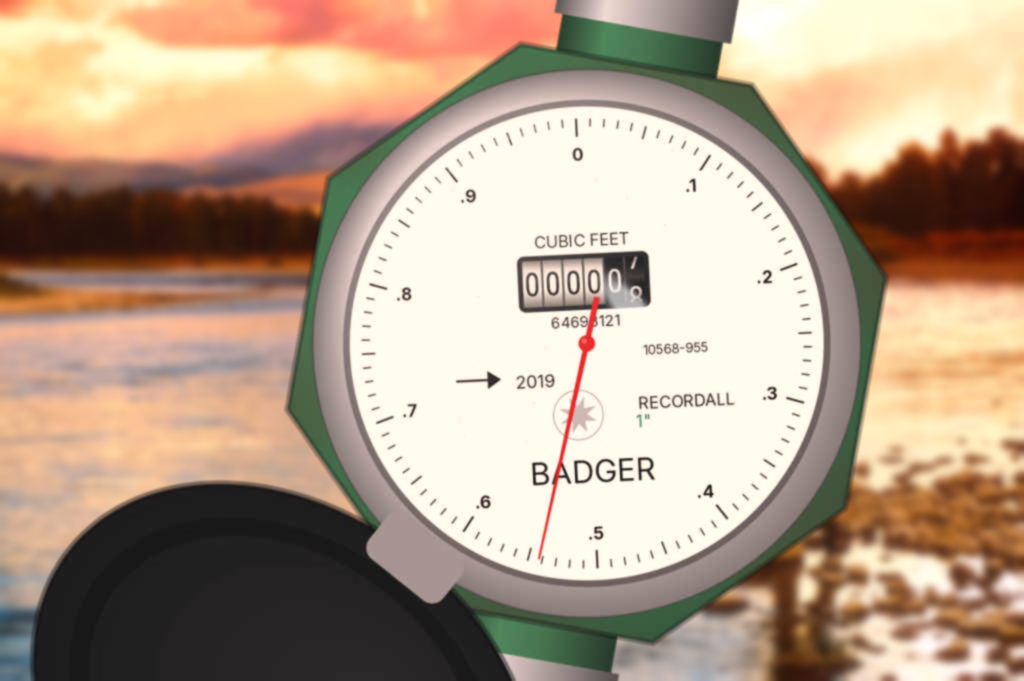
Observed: 7.54 (ft³)
